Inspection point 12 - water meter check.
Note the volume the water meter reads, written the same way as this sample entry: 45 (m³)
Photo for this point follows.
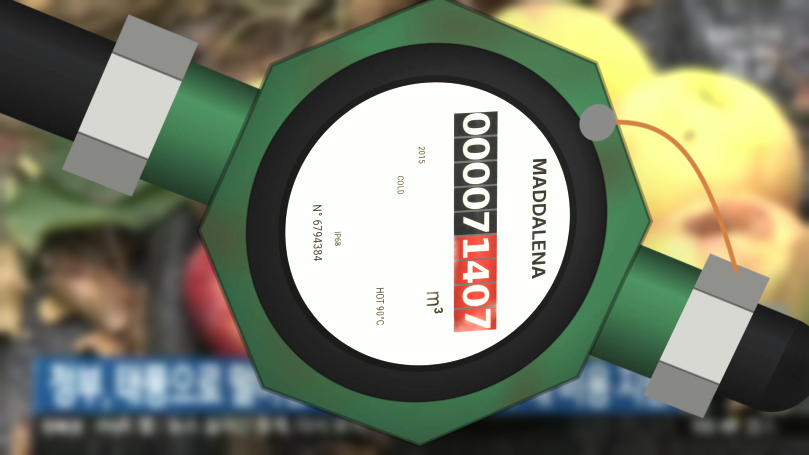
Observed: 7.1407 (m³)
